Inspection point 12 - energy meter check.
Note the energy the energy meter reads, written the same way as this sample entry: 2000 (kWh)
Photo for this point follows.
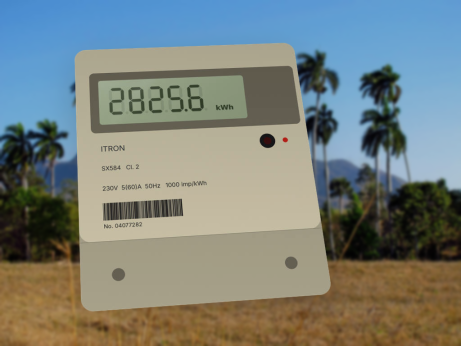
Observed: 2825.6 (kWh)
